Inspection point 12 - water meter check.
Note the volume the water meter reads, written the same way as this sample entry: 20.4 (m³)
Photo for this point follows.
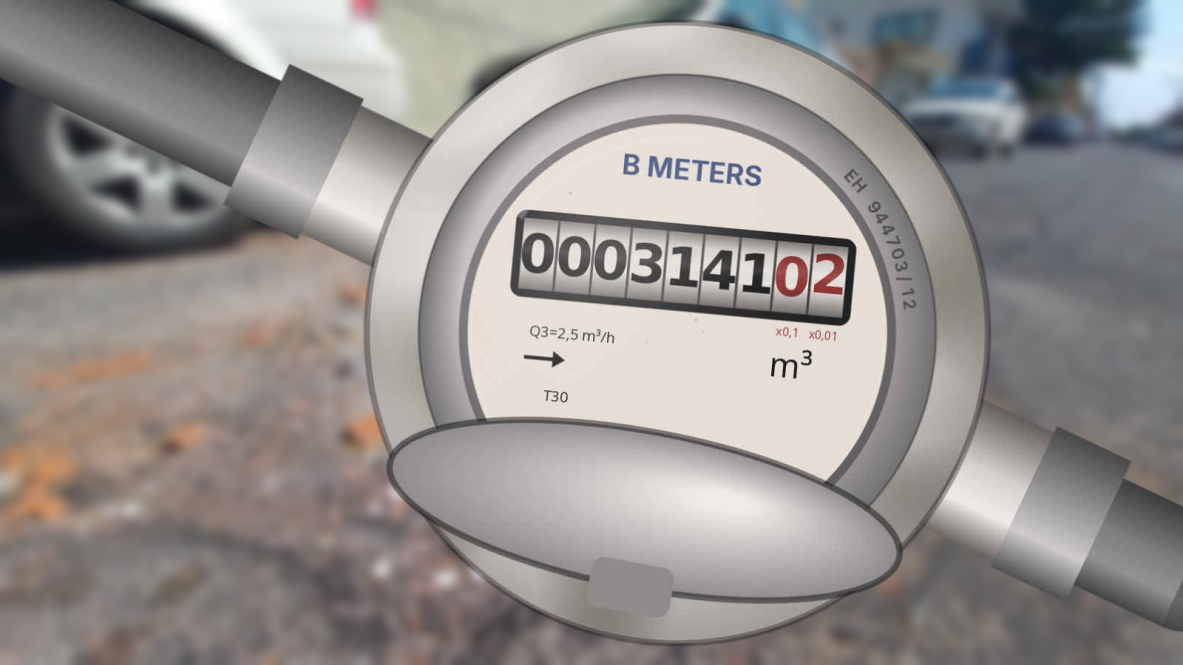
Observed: 3141.02 (m³)
